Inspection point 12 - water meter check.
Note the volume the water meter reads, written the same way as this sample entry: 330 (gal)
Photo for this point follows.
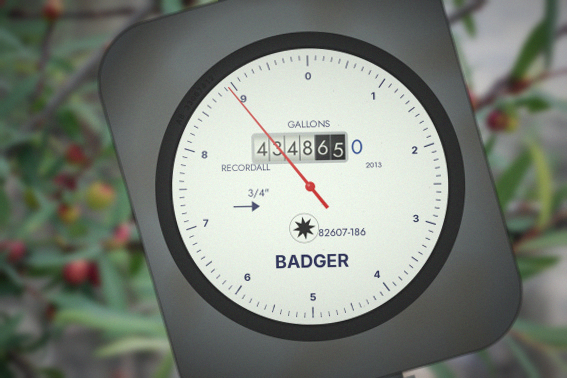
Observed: 4348648.9 (gal)
